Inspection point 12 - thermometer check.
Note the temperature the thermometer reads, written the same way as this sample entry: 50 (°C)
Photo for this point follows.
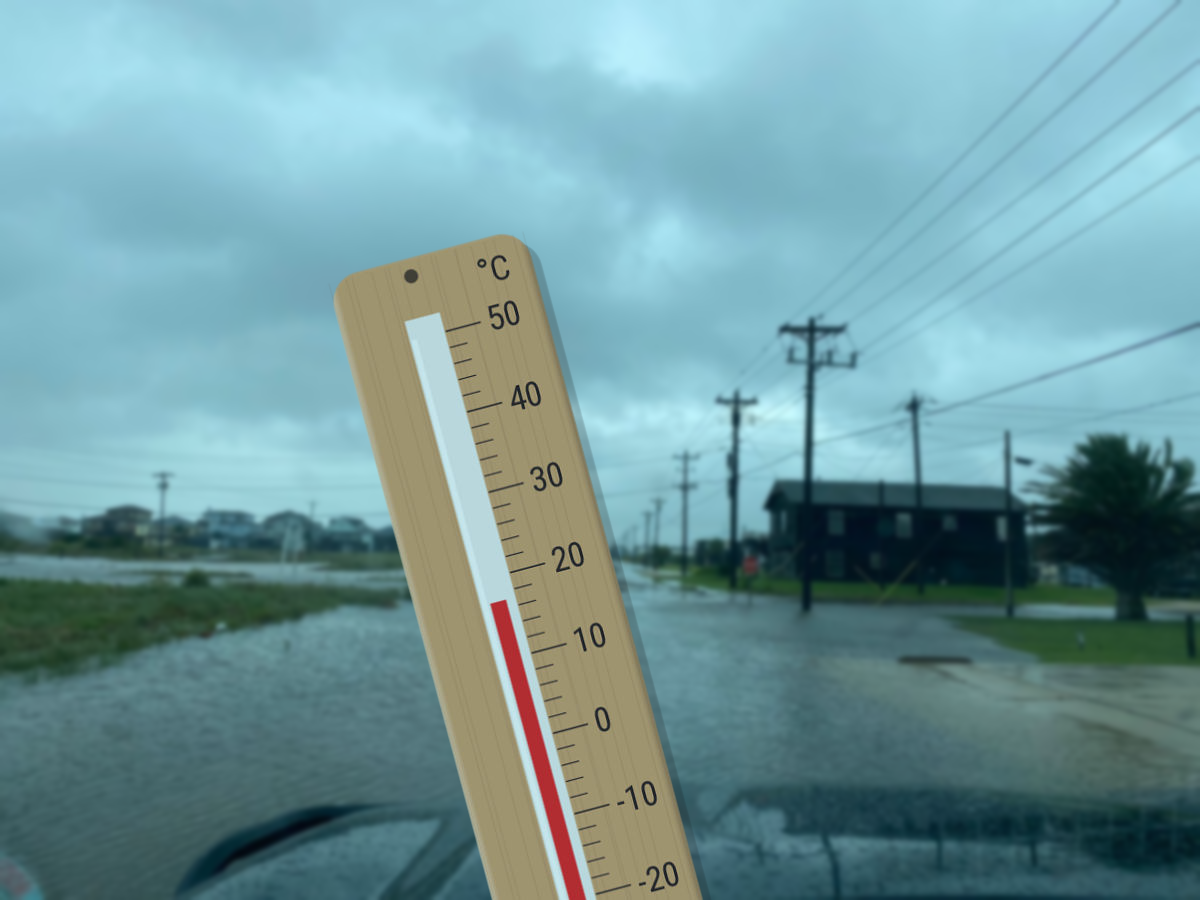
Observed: 17 (°C)
